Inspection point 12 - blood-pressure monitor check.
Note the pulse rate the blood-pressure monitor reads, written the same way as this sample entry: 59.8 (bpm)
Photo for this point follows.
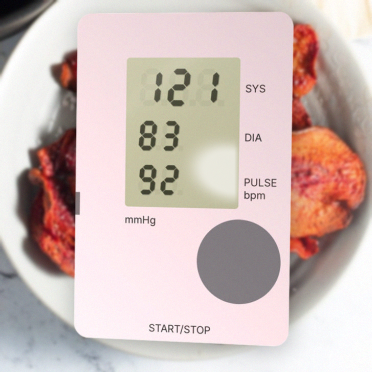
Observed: 92 (bpm)
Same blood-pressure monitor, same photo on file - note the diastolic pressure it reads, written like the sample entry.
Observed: 83 (mmHg)
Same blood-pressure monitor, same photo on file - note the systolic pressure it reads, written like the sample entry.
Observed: 121 (mmHg)
